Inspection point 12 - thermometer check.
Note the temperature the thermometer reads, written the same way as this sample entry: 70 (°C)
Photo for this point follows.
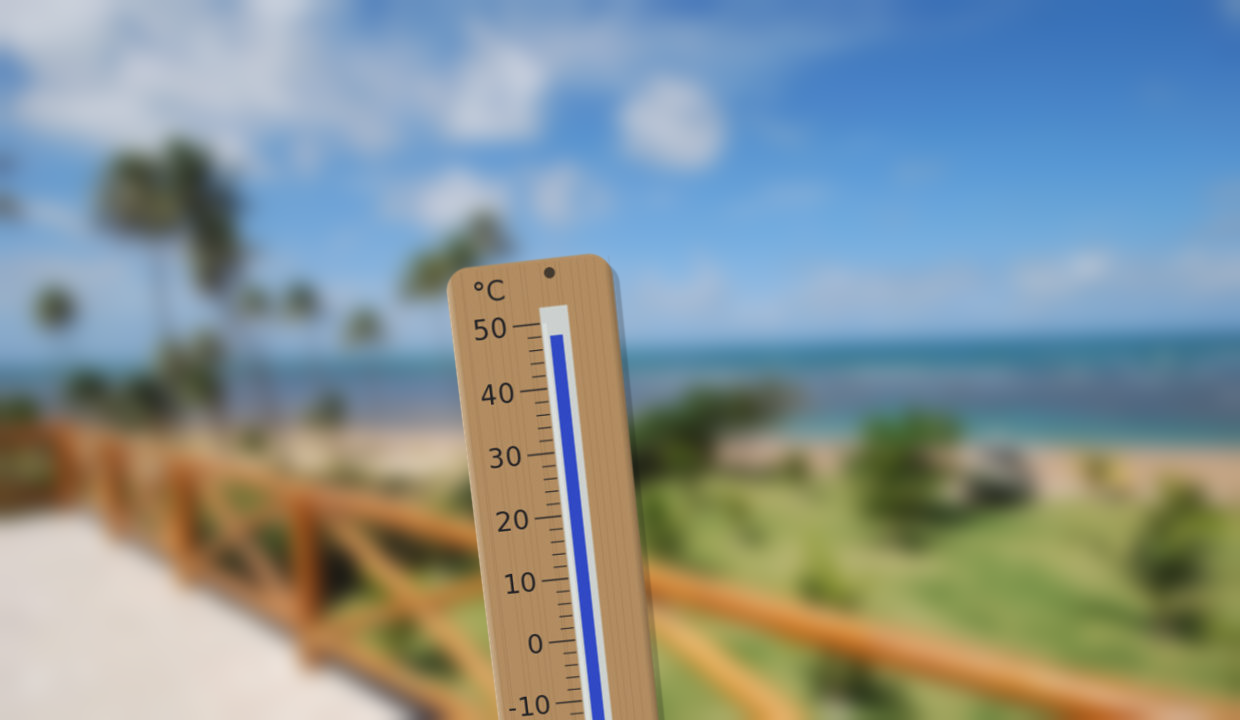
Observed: 48 (°C)
